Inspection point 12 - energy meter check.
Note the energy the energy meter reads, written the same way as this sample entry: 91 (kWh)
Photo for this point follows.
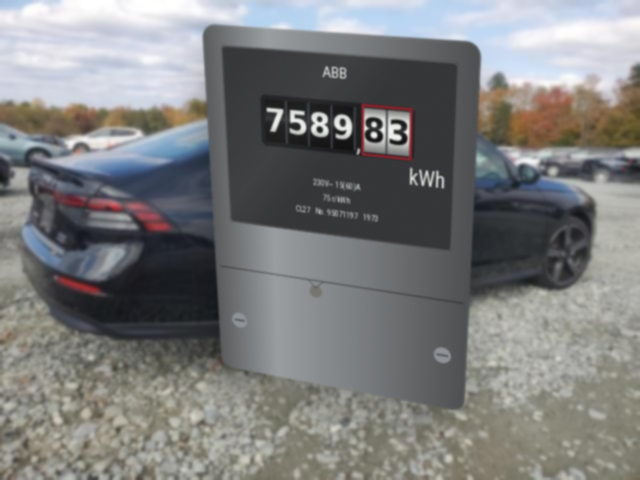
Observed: 7589.83 (kWh)
